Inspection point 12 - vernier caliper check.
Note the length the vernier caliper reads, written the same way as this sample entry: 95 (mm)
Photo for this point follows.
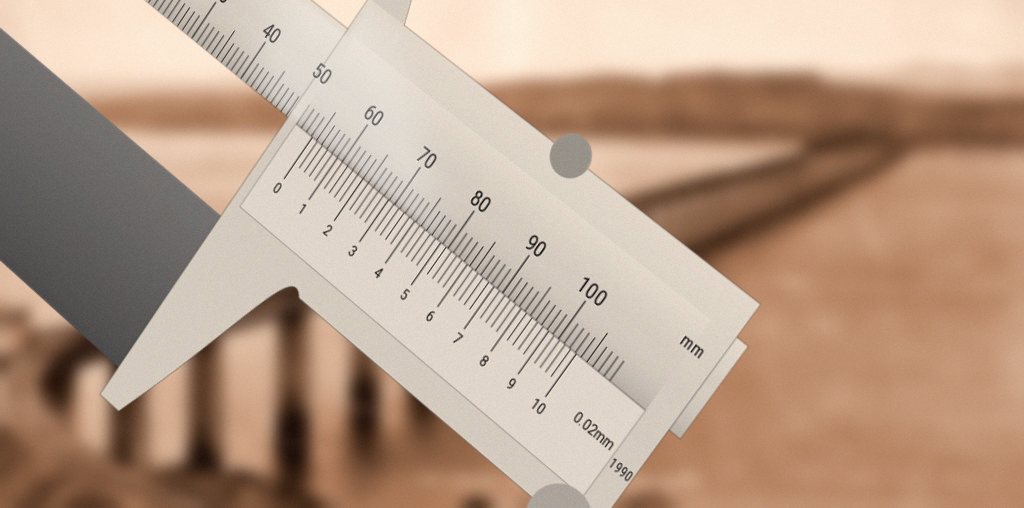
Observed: 54.2 (mm)
